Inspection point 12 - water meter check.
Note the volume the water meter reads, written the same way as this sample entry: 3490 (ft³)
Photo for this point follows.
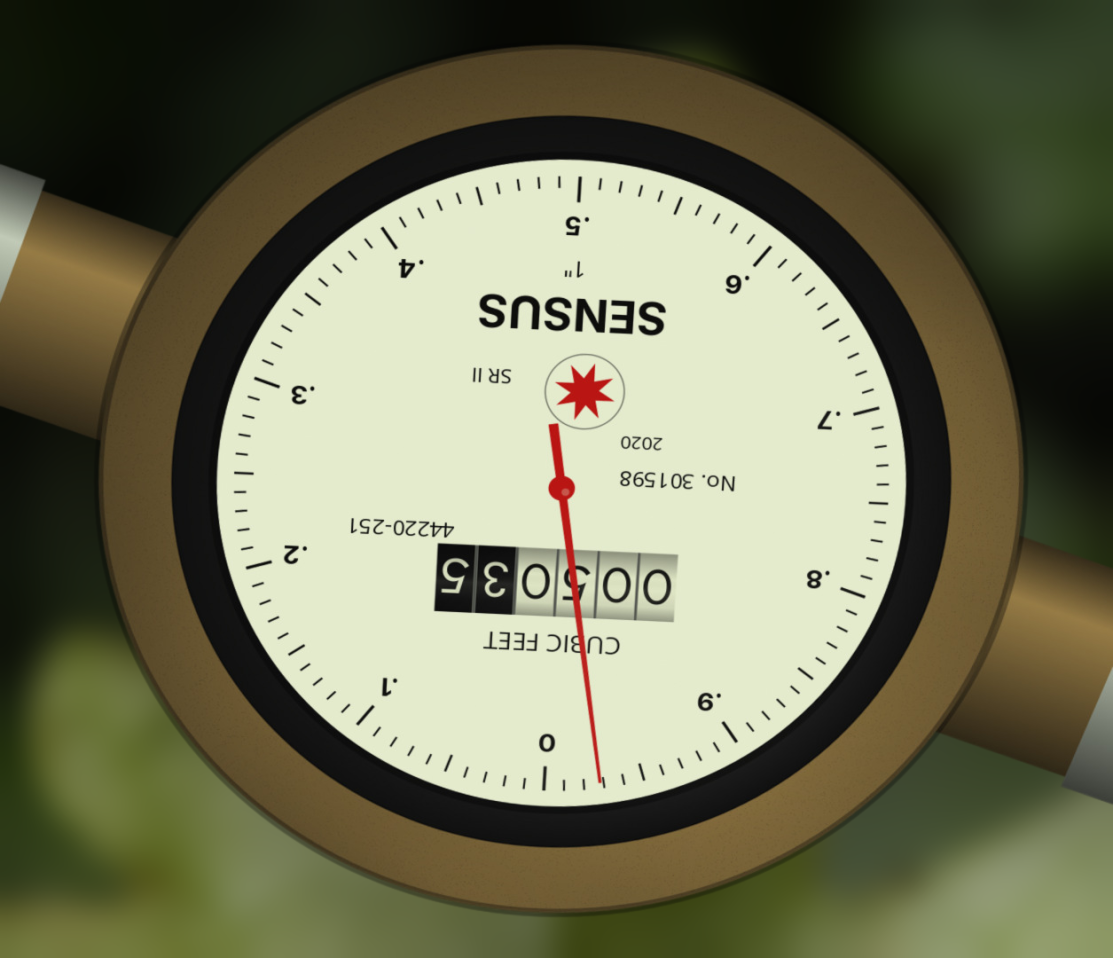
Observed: 5034.97 (ft³)
